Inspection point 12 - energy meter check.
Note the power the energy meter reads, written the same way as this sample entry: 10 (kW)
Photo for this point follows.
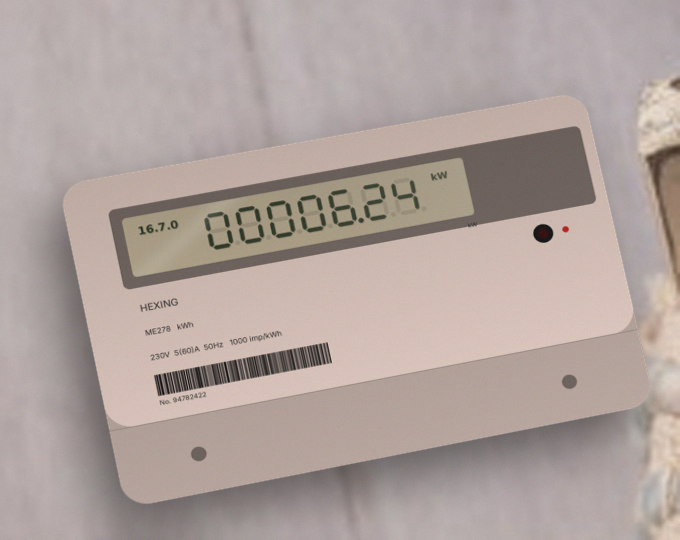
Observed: 6.24 (kW)
